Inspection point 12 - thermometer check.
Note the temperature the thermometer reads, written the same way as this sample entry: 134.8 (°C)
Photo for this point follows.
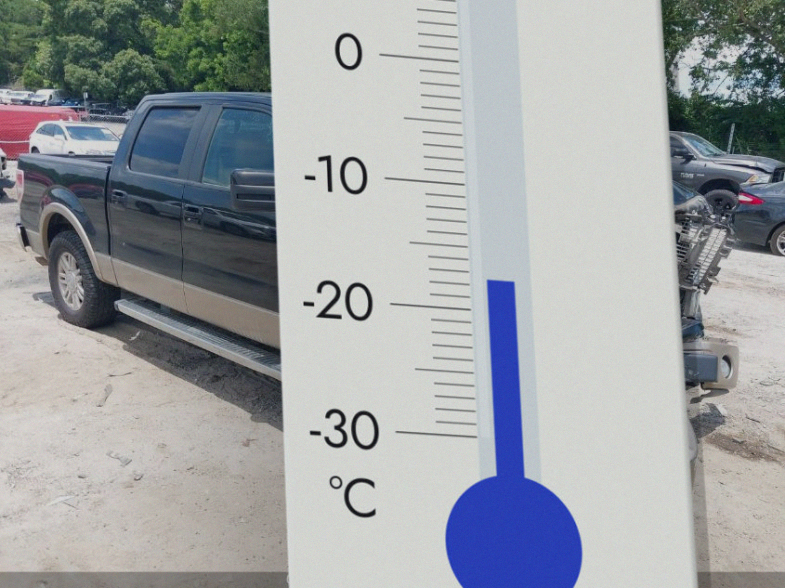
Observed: -17.5 (°C)
